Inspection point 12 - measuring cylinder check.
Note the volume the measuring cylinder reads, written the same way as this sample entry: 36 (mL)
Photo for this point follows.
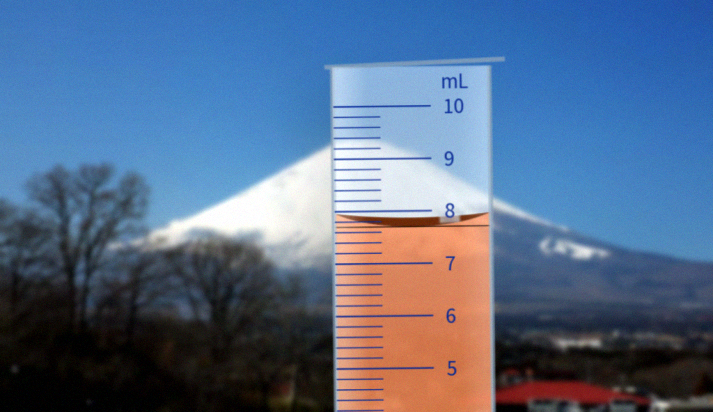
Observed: 7.7 (mL)
